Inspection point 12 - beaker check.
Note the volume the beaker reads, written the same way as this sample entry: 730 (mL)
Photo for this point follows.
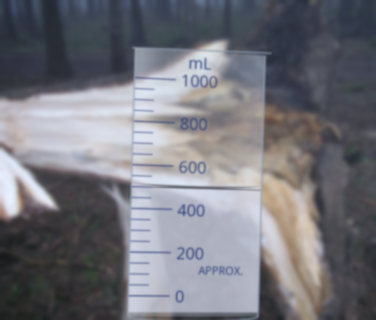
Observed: 500 (mL)
